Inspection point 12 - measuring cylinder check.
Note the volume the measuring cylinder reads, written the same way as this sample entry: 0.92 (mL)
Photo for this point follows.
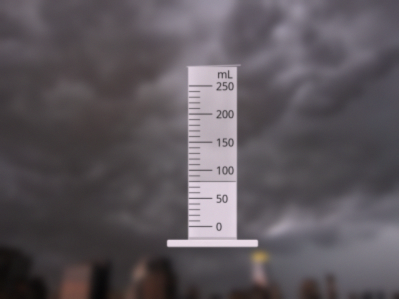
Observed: 80 (mL)
